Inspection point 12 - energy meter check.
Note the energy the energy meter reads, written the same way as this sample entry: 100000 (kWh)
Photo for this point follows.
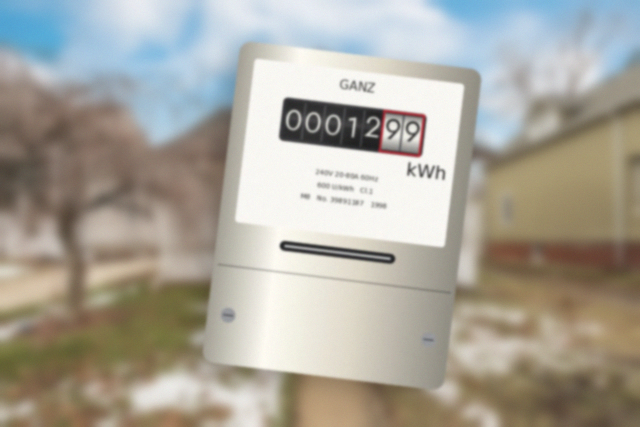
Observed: 12.99 (kWh)
